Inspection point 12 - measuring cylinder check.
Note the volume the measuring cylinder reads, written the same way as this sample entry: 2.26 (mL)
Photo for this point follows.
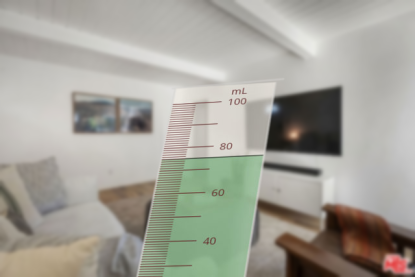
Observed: 75 (mL)
